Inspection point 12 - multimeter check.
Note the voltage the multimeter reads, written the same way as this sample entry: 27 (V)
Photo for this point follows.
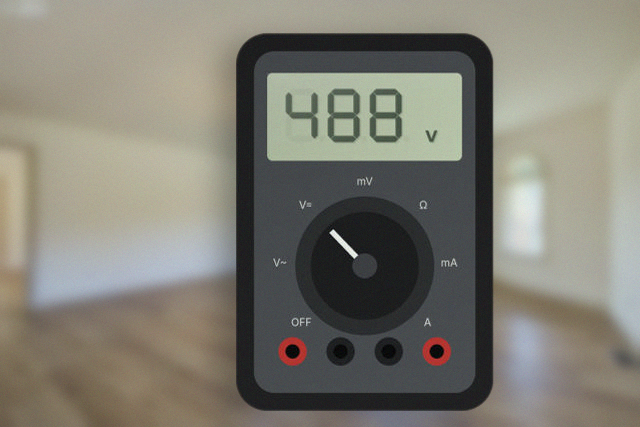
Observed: 488 (V)
